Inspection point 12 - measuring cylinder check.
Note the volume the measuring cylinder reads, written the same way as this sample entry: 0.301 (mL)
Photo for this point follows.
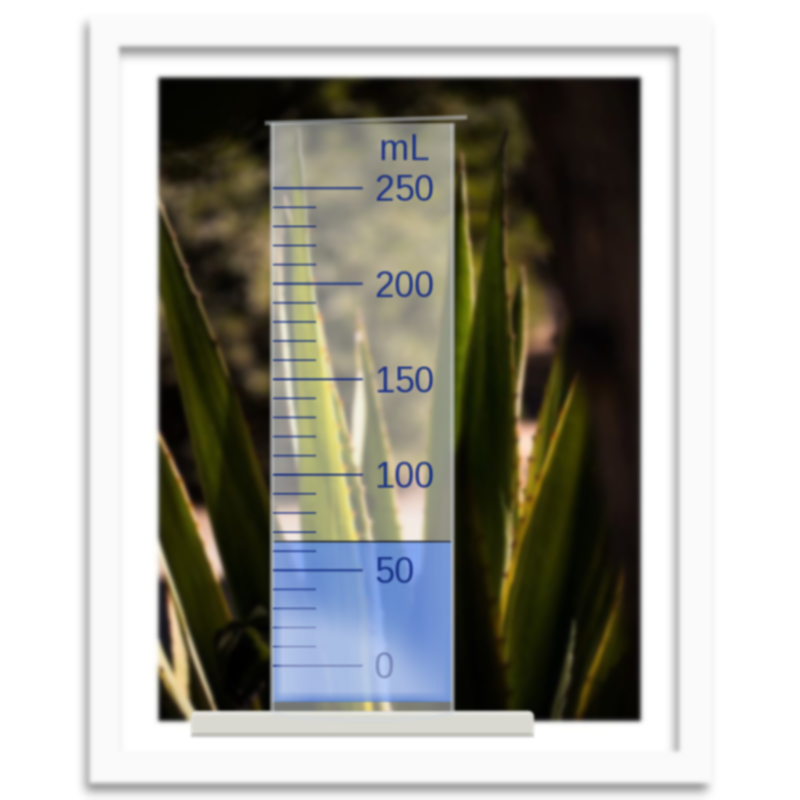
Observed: 65 (mL)
